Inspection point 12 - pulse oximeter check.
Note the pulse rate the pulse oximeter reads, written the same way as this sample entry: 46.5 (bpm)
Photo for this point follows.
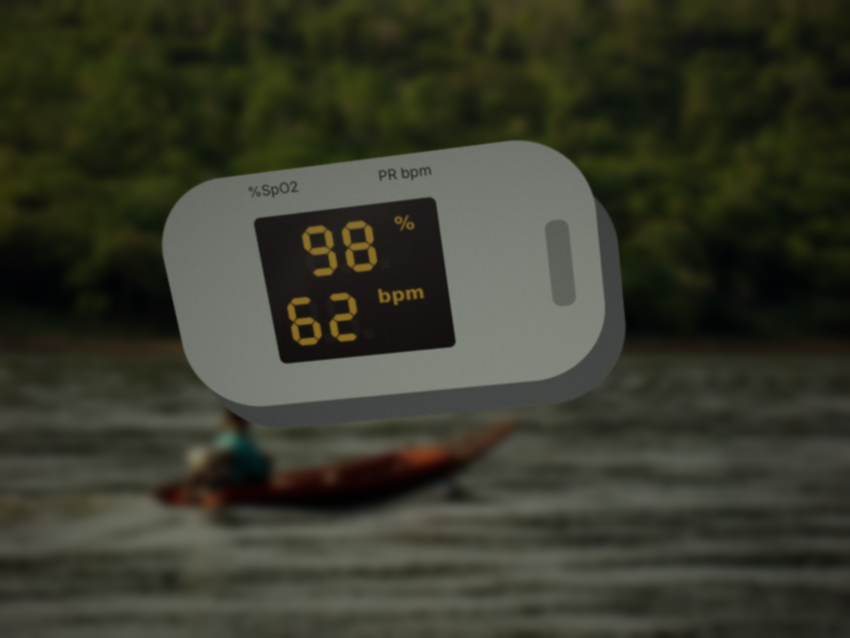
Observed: 62 (bpm)
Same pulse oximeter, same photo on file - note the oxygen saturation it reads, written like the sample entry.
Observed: 98 (%)
